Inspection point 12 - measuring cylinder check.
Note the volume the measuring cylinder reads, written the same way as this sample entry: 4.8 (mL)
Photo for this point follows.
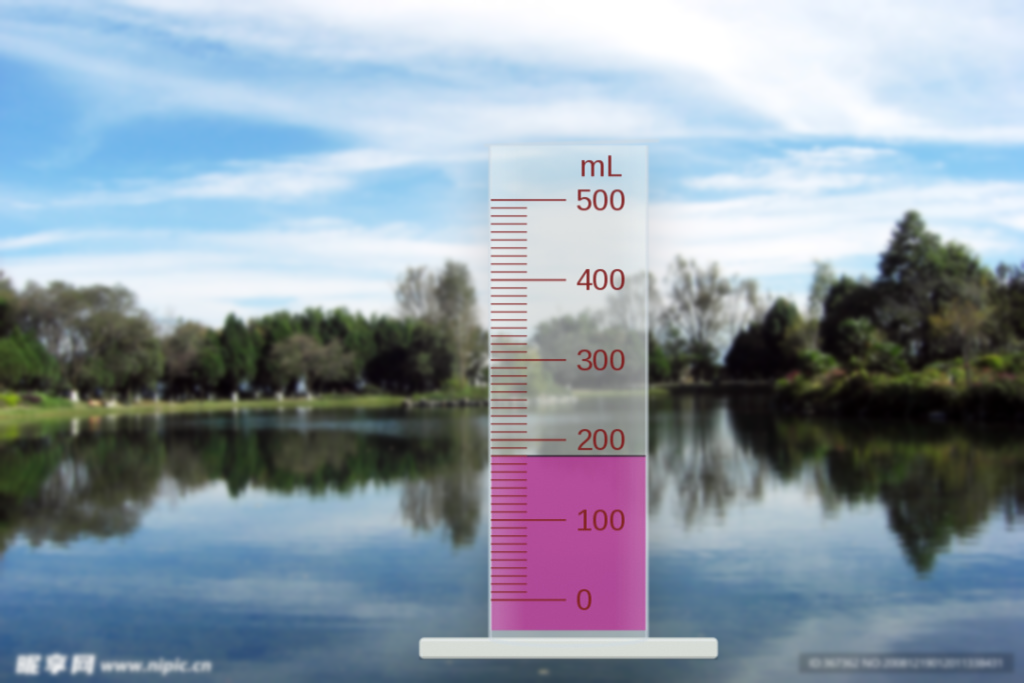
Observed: 180 (mL)
